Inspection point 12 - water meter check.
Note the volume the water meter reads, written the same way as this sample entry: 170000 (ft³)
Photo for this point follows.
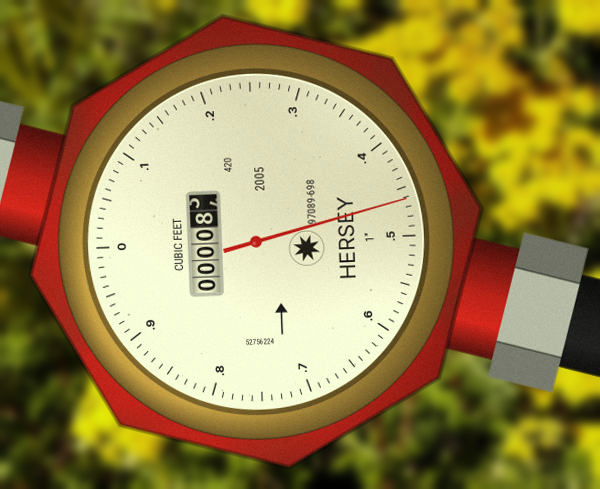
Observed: 83.46 (ft³)
